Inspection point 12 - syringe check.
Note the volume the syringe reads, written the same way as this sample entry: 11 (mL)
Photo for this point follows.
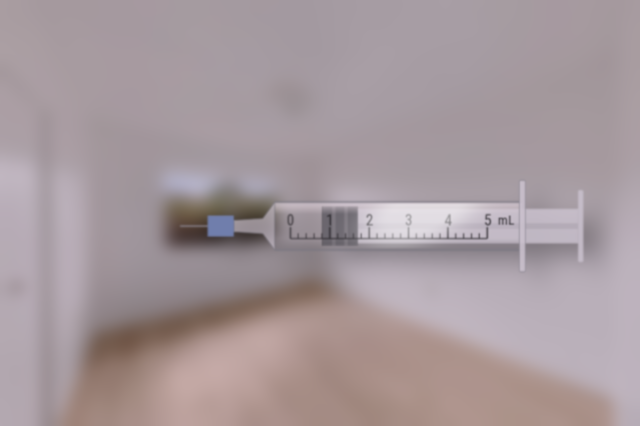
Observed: 0.8 (mL)
